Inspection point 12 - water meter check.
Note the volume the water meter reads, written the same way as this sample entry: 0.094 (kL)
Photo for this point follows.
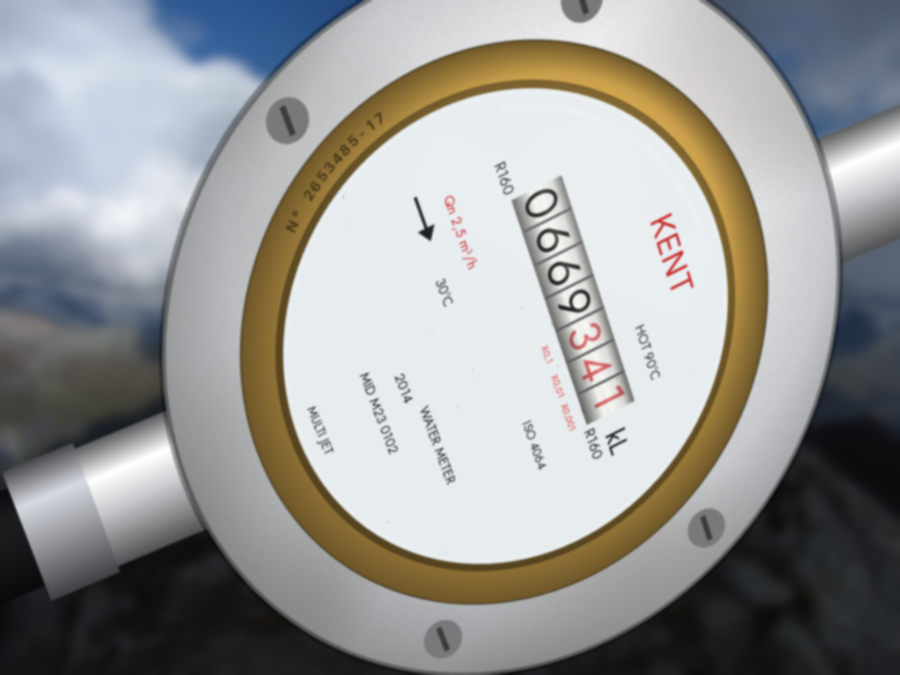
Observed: 669.341 (kL)
